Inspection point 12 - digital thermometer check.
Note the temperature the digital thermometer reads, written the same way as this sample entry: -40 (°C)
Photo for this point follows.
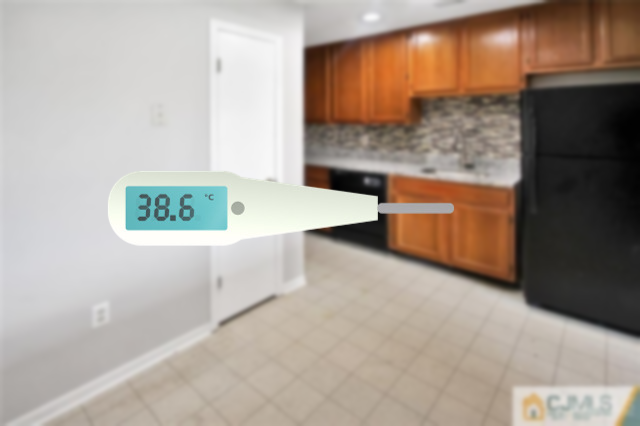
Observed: 38.6 (°C)
